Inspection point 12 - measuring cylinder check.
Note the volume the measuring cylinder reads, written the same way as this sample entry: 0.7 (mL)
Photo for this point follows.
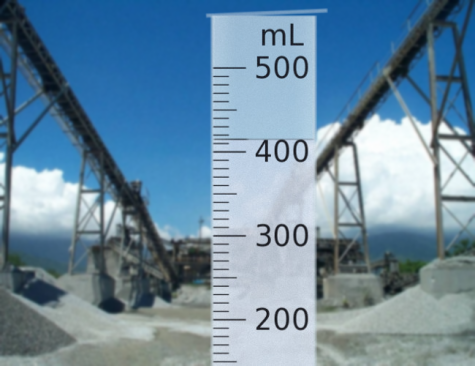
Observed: 415 (mL)
